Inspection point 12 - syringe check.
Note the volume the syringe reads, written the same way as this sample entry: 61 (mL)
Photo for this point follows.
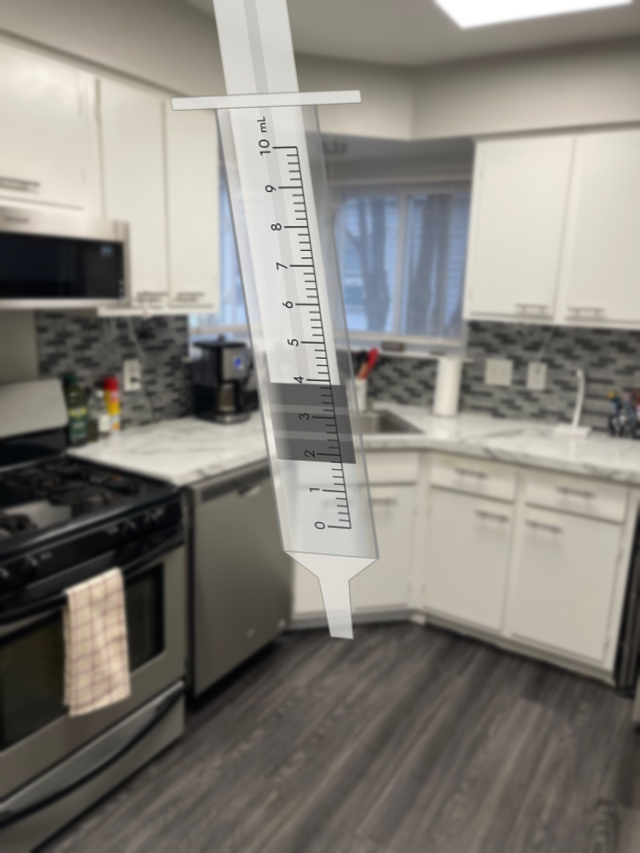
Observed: 1.8 (mL)
